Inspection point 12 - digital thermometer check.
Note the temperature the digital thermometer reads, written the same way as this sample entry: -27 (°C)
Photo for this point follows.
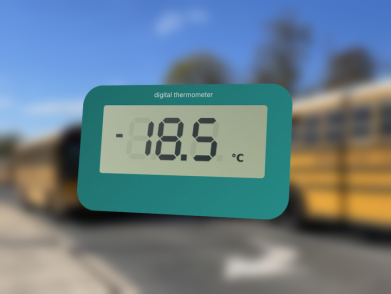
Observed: -18.5 (°C)
